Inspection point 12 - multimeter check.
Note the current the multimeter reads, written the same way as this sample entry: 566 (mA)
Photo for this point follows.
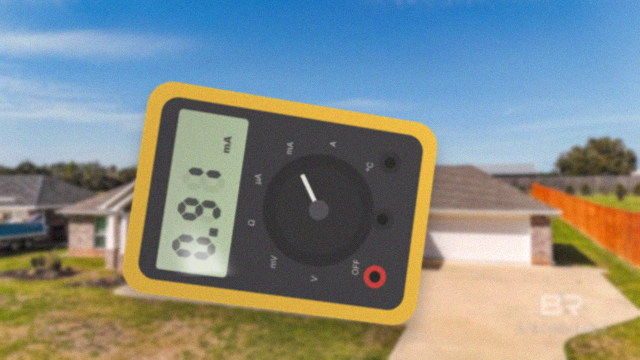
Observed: 0.91 (mA)
